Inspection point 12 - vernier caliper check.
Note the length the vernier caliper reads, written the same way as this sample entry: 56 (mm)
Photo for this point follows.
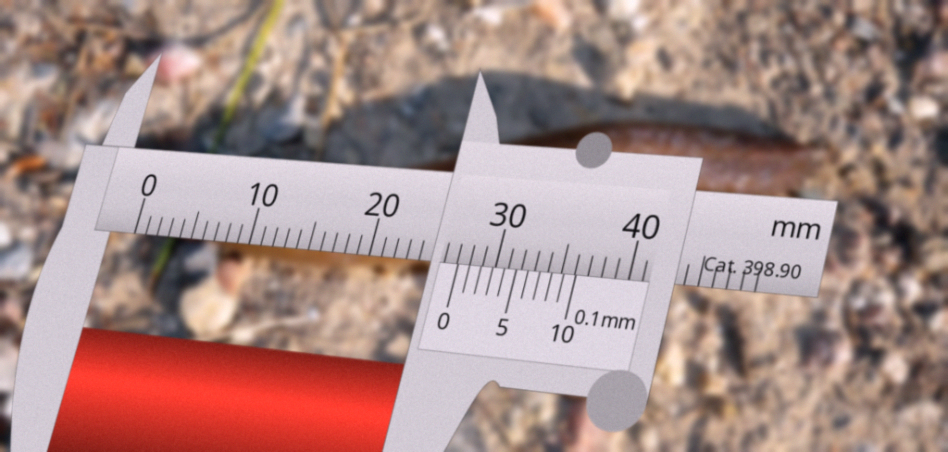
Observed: 27.1 (mm)
